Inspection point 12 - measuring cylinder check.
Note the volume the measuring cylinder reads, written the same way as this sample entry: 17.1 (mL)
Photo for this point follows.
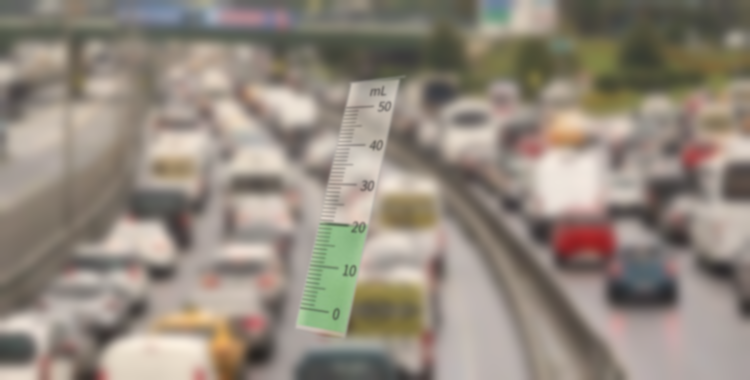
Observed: 20 (mL)
